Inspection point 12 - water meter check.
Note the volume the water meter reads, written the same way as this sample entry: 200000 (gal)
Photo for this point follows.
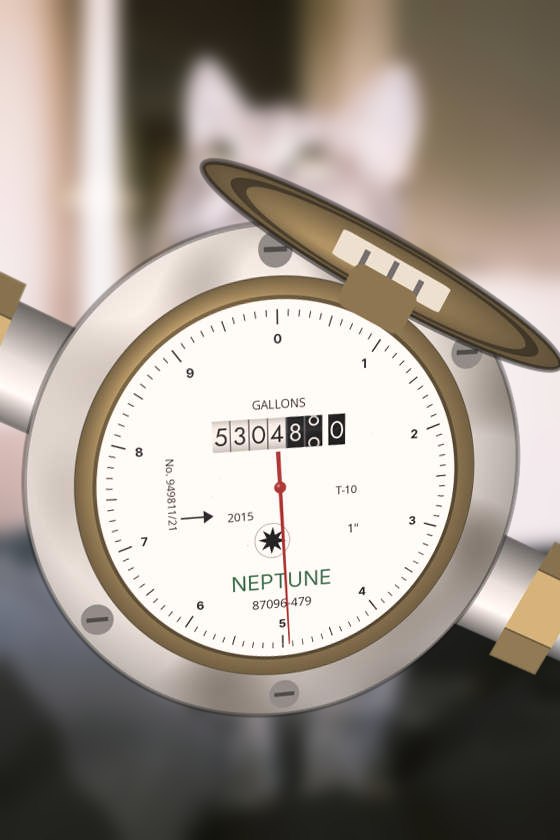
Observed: 5304884.9 (gal)
